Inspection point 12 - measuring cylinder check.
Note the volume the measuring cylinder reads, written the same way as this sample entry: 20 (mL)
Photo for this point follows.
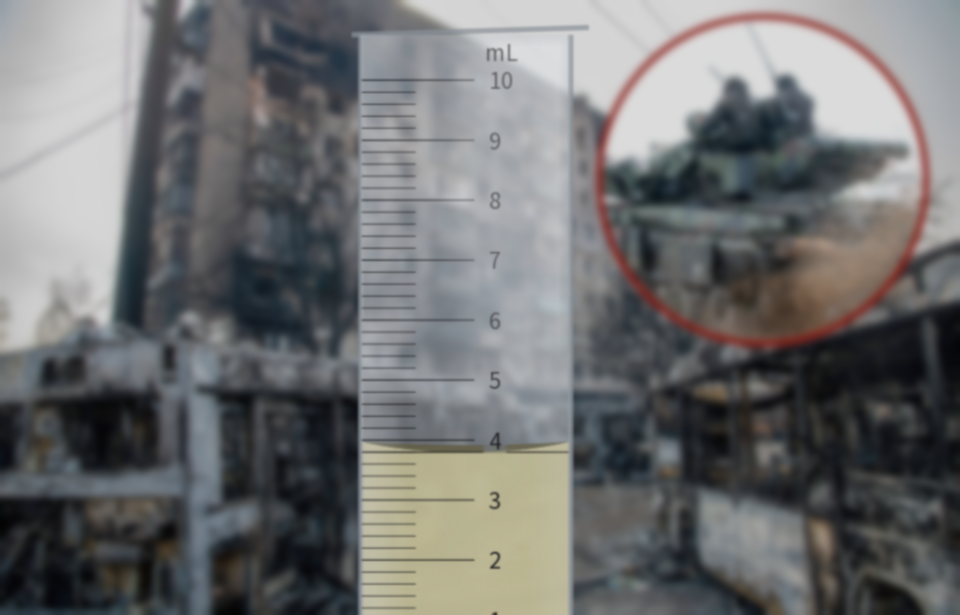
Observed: 3.8 (mL)
